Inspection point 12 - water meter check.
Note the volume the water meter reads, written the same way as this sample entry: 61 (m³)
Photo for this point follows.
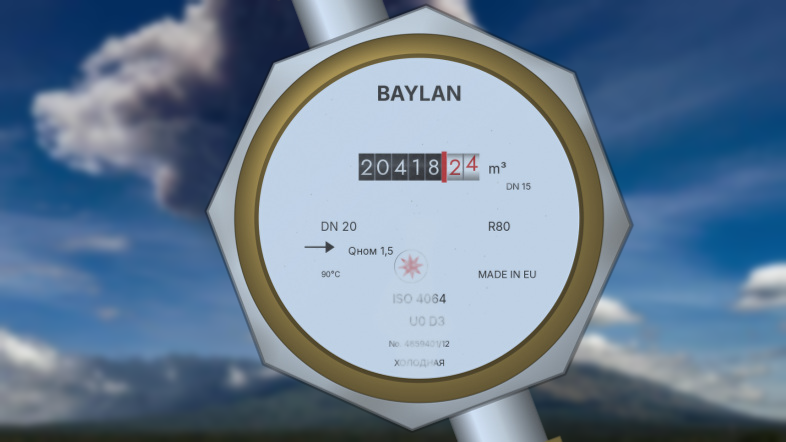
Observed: 20418.24 (m³)
